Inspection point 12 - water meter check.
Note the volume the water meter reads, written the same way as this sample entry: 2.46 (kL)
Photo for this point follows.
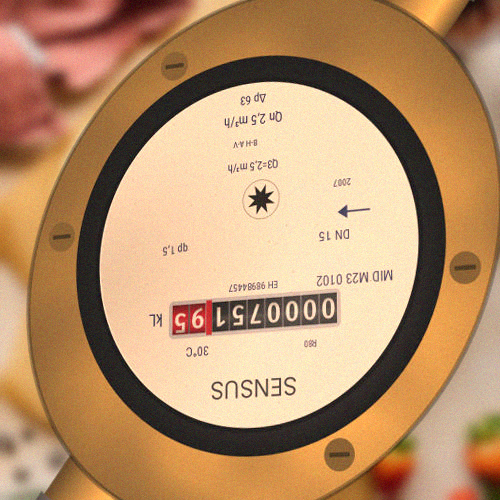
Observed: 751.95 (kL)
